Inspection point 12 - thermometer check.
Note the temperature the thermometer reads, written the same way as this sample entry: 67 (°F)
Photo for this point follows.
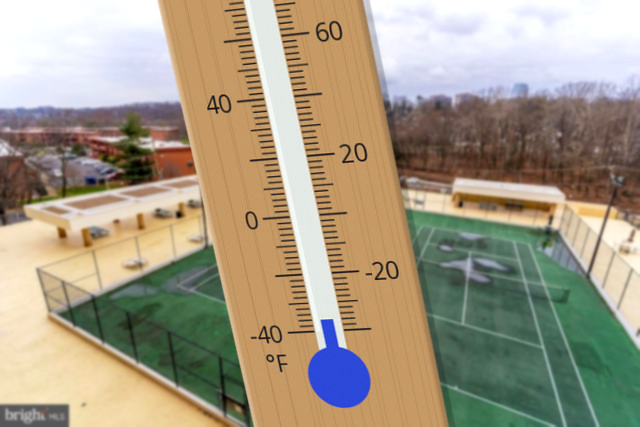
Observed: -36 (°F)
